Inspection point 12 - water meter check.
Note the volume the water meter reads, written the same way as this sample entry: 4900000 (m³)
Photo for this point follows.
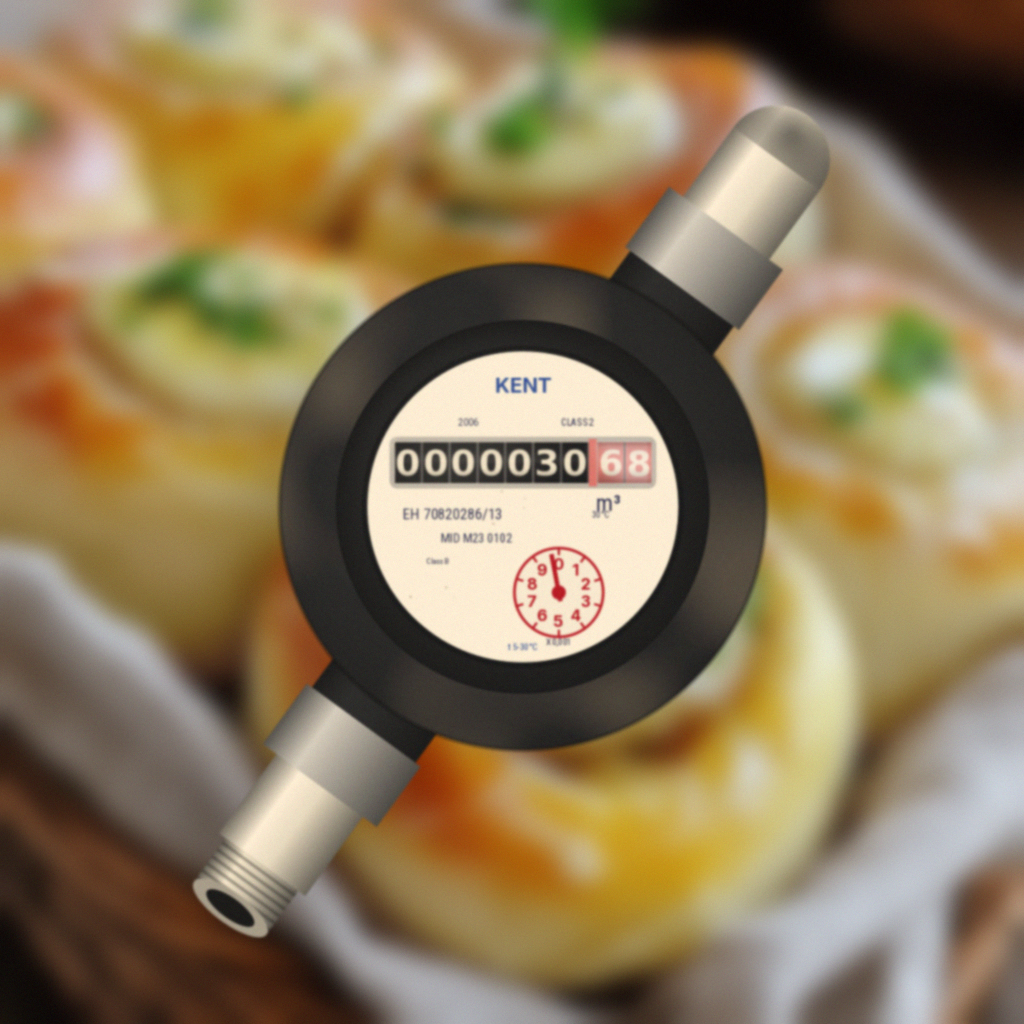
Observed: 30.679 (m³)
